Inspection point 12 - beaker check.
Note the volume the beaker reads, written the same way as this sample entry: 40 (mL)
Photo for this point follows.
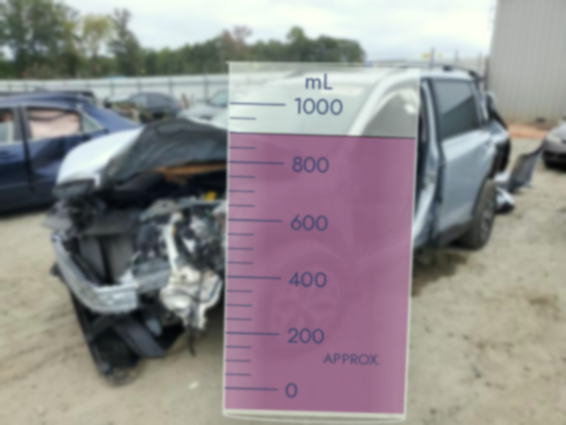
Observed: 900 (mL)
